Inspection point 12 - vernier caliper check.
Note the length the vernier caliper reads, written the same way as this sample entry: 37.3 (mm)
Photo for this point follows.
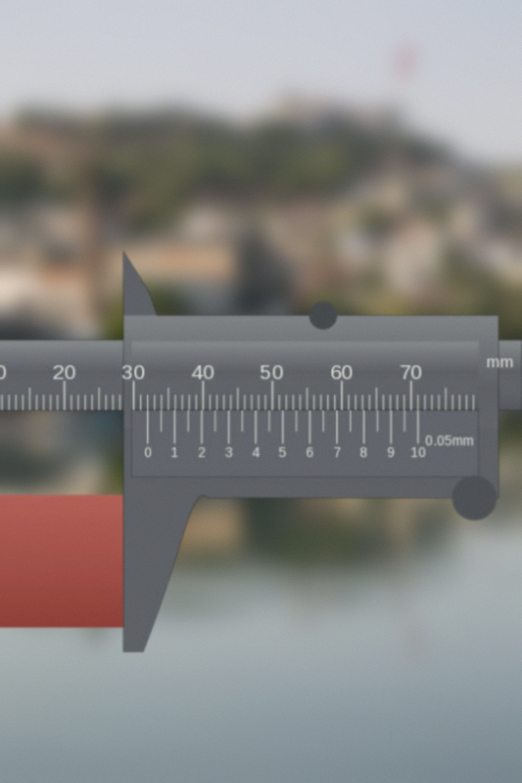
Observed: 32.0 (mm)
